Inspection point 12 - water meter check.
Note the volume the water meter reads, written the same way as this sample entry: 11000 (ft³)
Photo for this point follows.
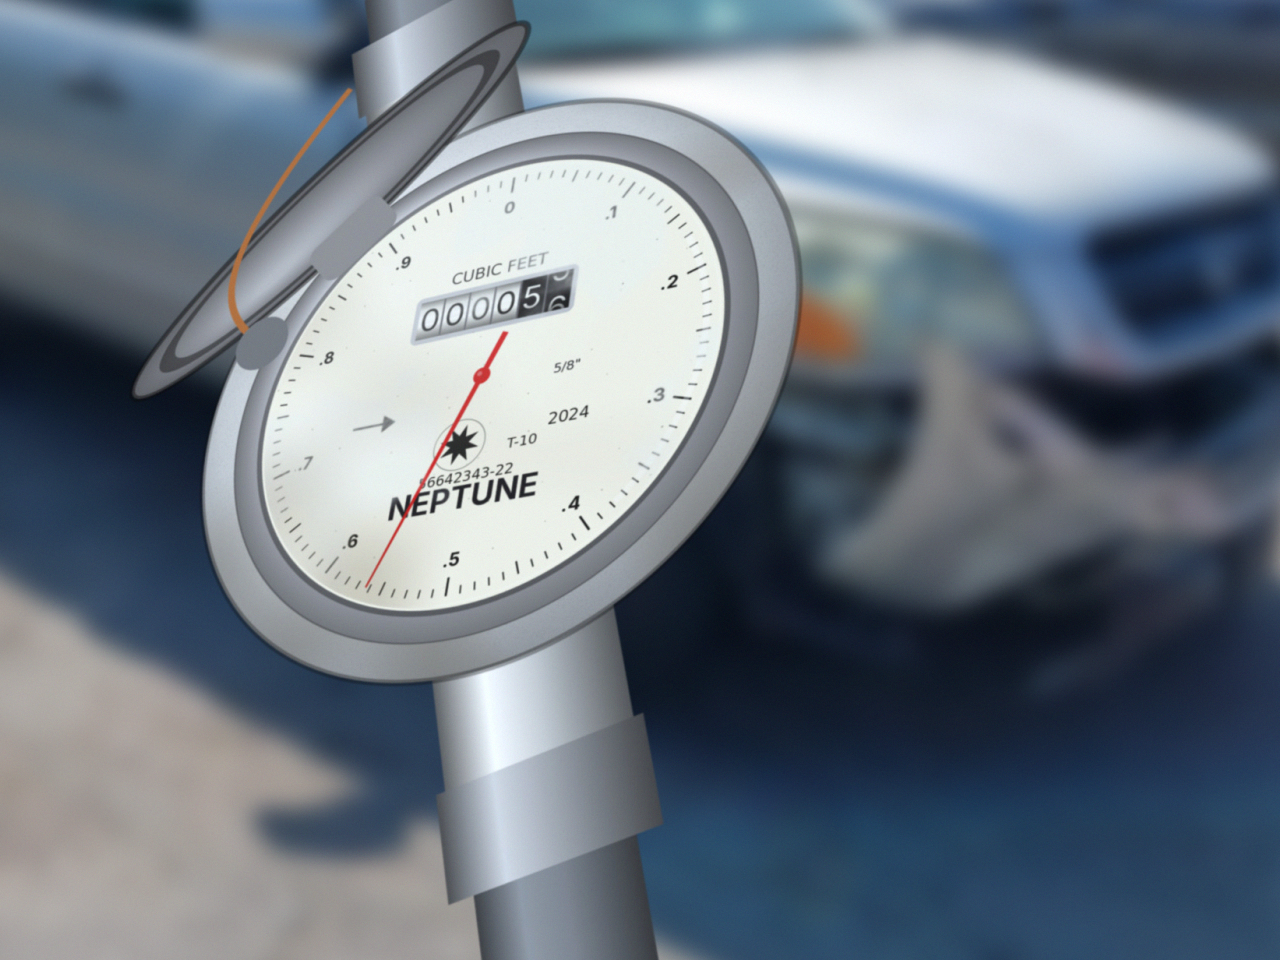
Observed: 55.56 (ft³)
